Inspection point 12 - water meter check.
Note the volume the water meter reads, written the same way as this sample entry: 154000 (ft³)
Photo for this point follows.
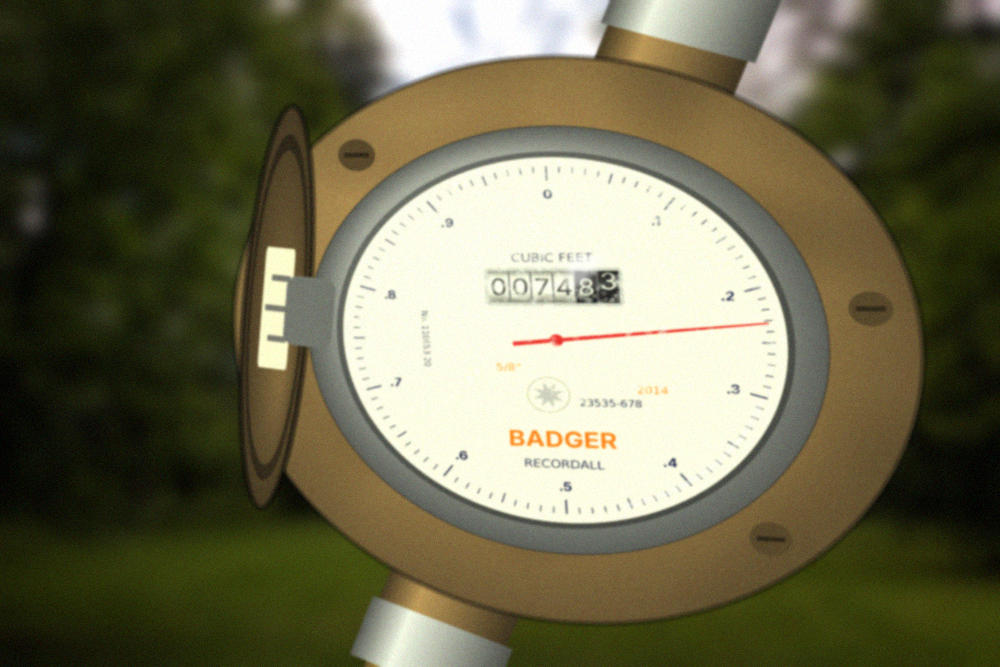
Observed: 7483.23 (ft³)
